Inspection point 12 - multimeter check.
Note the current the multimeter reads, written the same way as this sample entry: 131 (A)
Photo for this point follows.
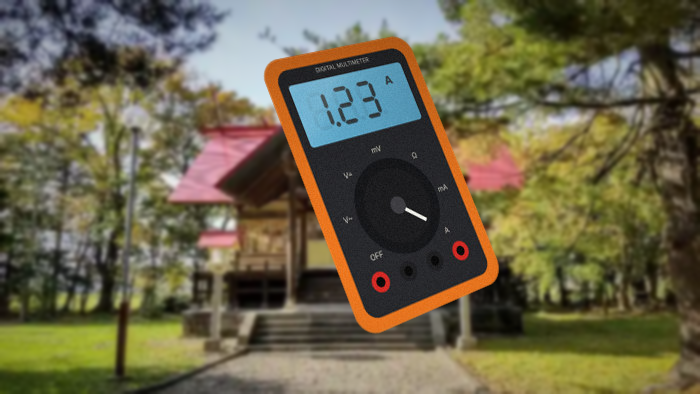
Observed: 1.23 (A)
